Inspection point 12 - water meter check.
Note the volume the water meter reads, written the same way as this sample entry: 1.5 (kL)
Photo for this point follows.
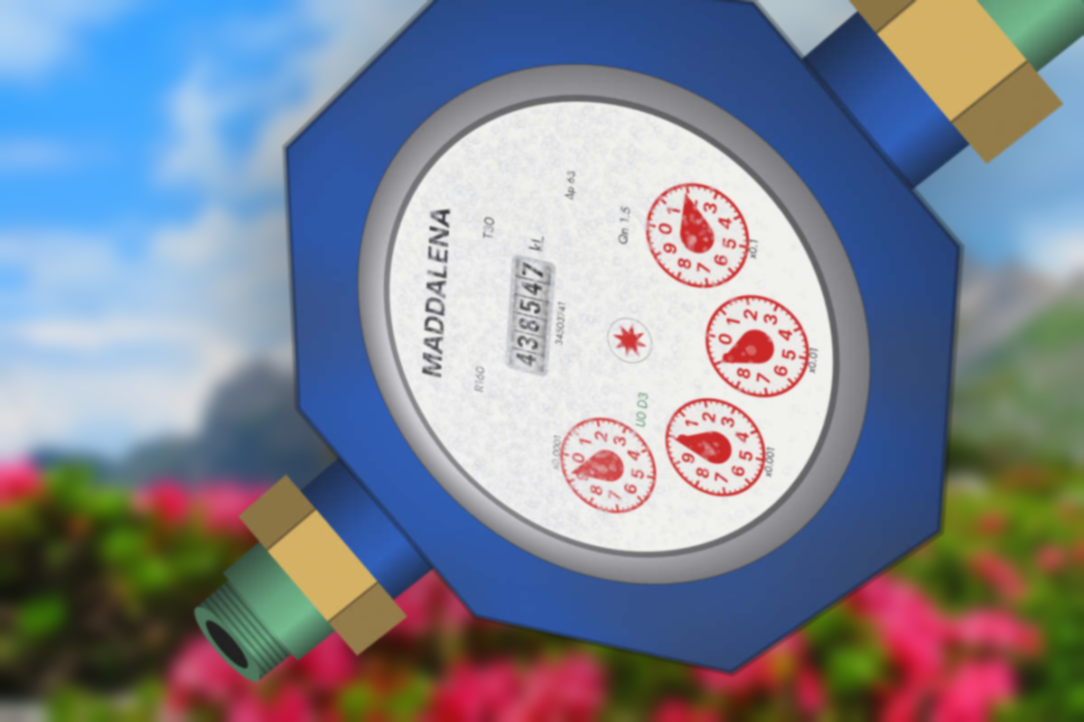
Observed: 438547.1899 (kL)
